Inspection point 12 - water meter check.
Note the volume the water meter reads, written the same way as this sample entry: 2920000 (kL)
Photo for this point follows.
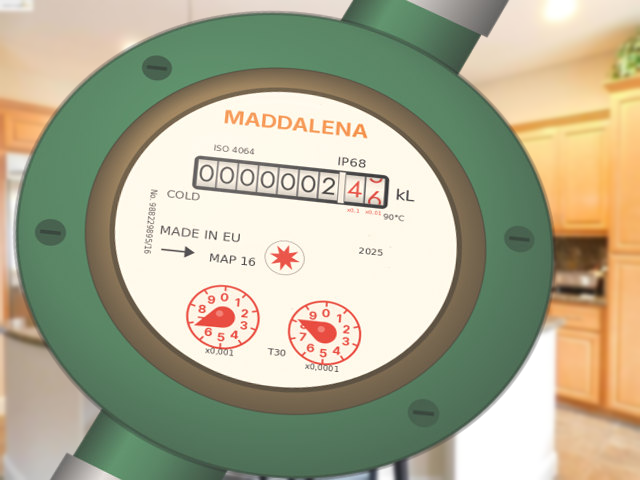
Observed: 2.4568 (kL)
